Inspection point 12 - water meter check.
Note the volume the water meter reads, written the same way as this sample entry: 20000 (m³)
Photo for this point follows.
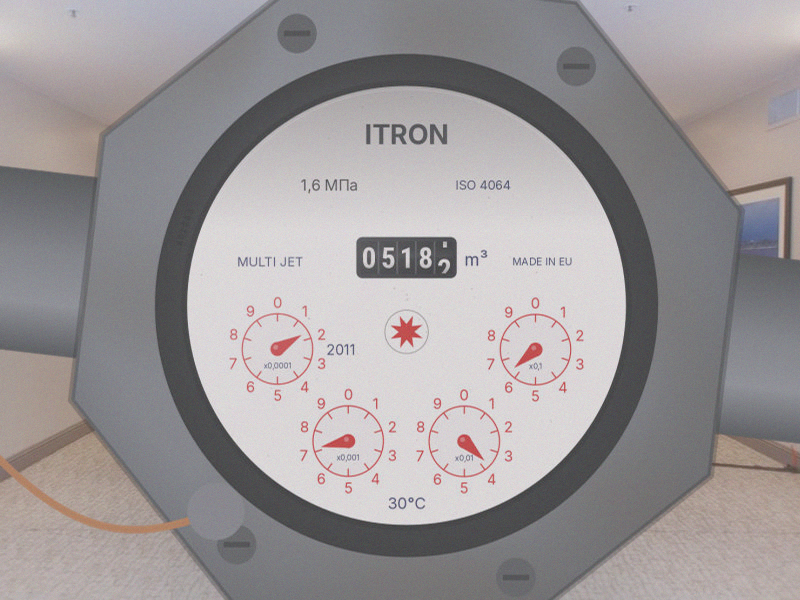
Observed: 5181.6371 (m³)
